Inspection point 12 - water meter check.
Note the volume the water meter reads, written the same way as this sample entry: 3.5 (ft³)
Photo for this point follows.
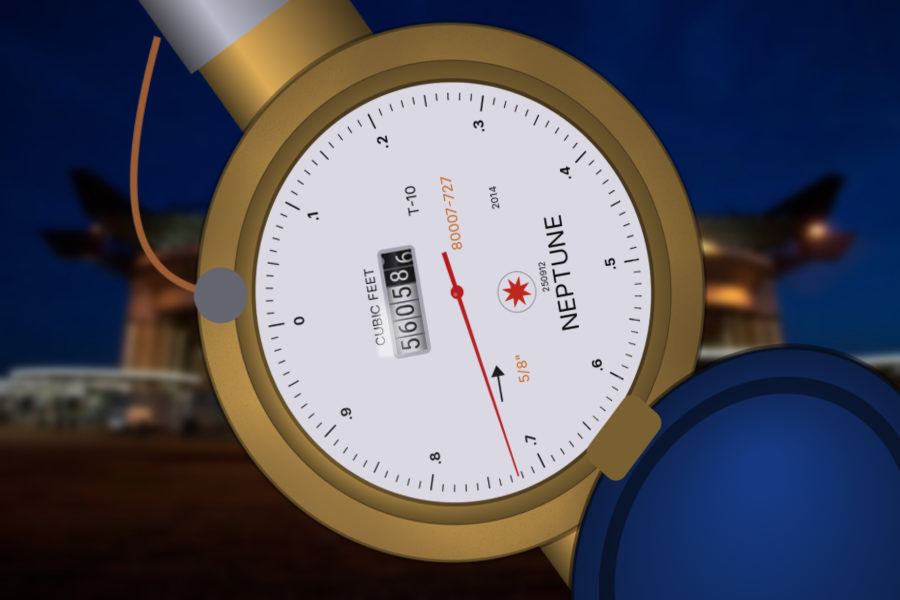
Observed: 560585.72 (ft³)
